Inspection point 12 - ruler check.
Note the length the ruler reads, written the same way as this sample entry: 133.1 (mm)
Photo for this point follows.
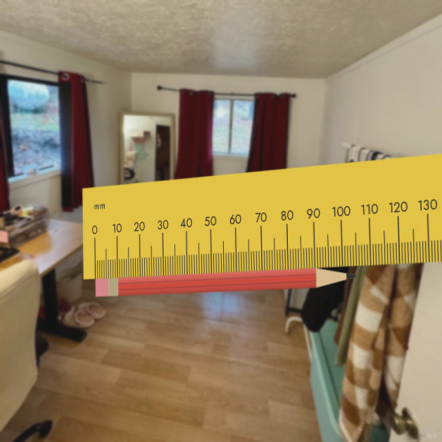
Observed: 105 (mm)
